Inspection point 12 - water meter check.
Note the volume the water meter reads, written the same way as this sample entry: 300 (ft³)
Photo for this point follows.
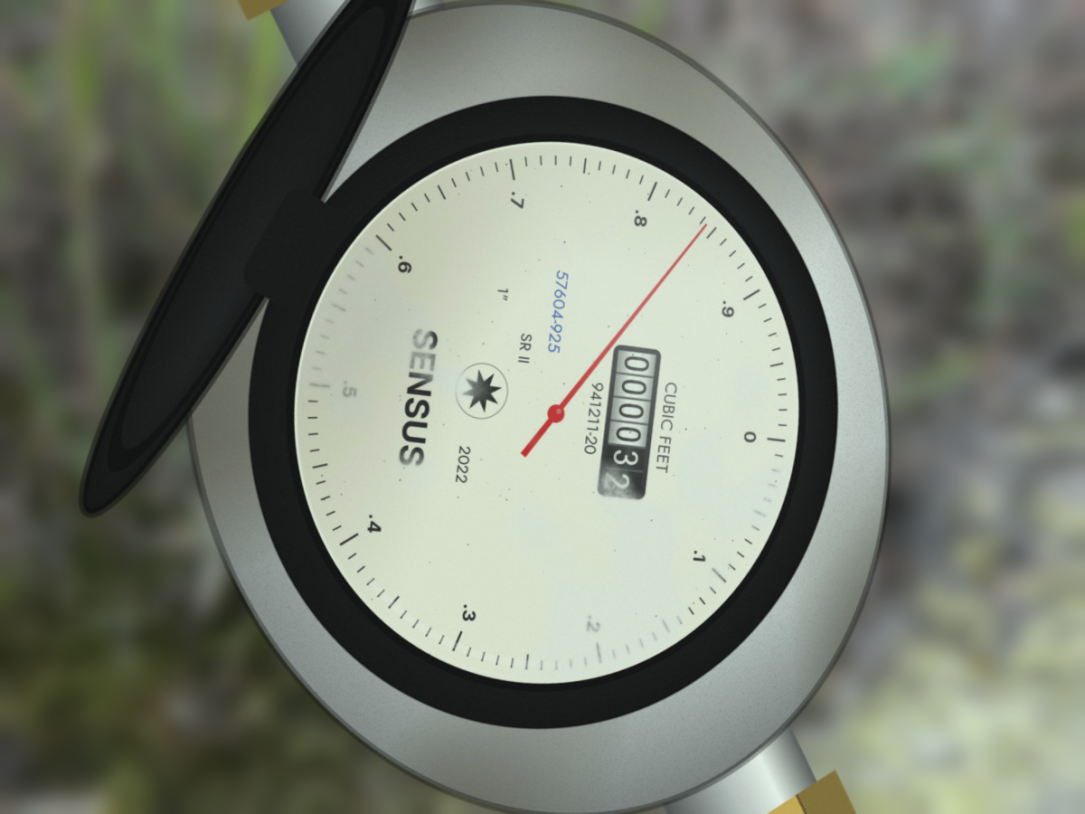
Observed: 31.84 (ft³)
